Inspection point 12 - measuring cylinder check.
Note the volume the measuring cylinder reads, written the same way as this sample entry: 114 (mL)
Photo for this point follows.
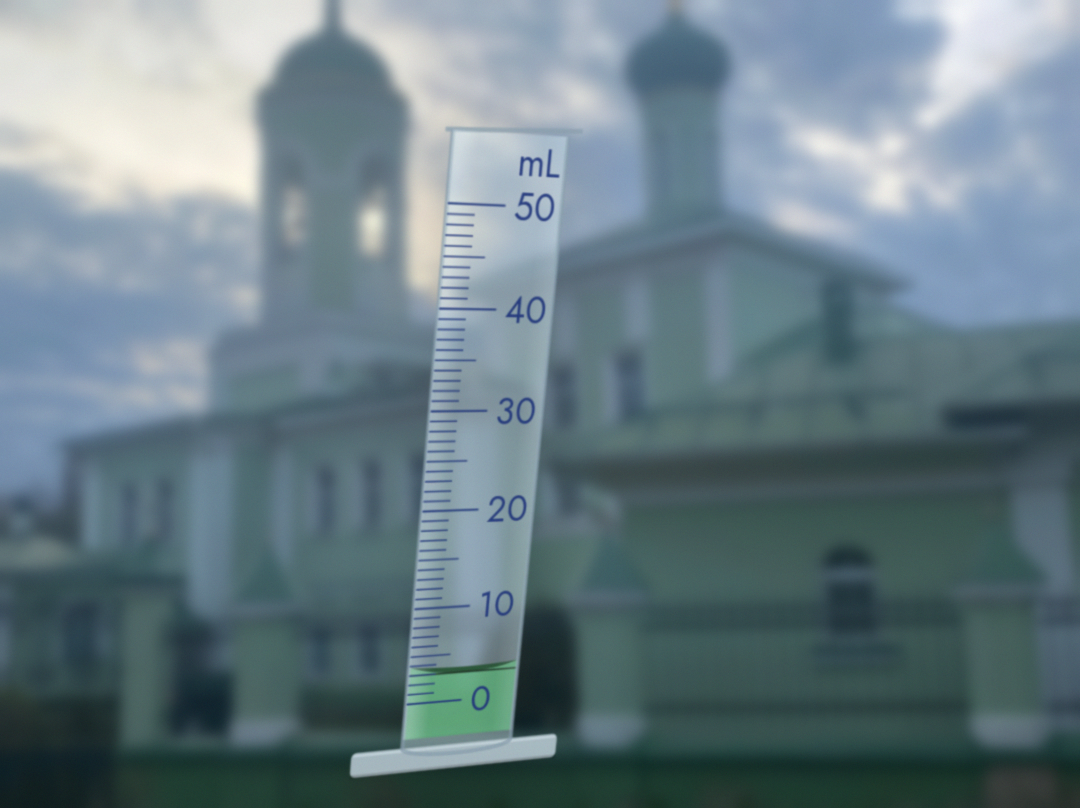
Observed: 3 (mL)
